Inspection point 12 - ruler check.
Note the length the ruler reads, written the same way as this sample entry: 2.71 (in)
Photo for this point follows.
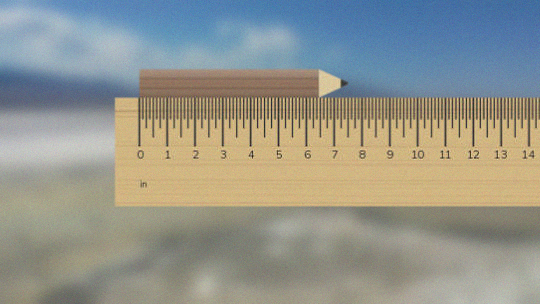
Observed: 7.5 (in)
